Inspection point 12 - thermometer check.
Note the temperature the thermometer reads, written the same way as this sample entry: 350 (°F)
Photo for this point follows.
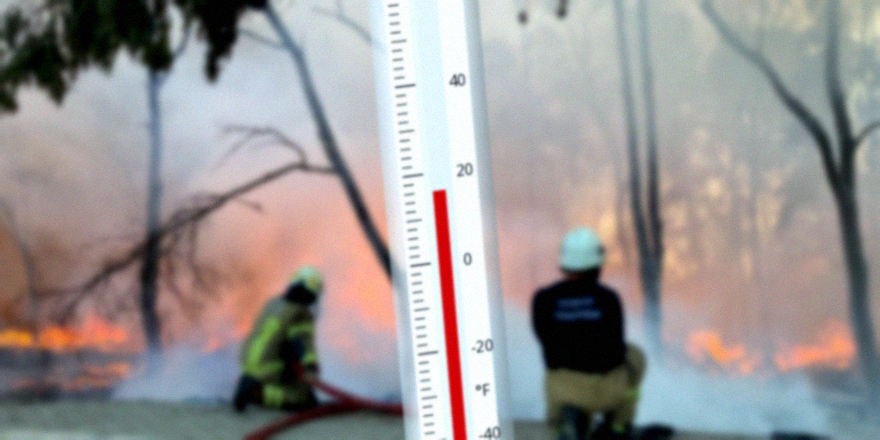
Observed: 16 (°F)
